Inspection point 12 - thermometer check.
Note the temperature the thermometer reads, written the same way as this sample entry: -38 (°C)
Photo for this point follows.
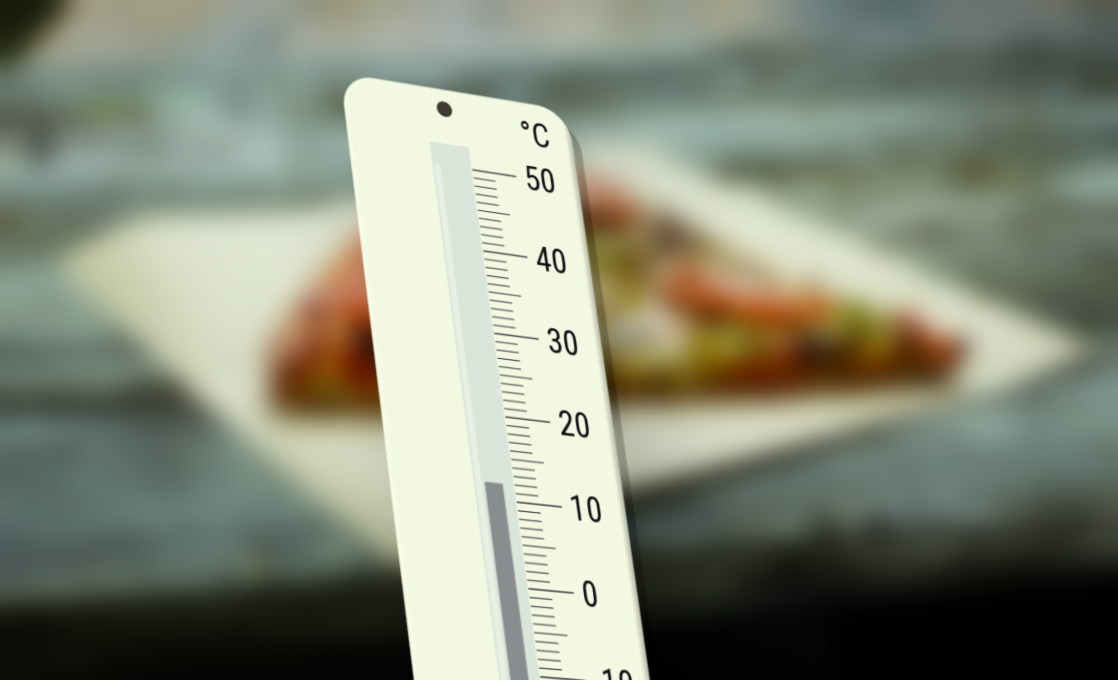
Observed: 12 (°C)
